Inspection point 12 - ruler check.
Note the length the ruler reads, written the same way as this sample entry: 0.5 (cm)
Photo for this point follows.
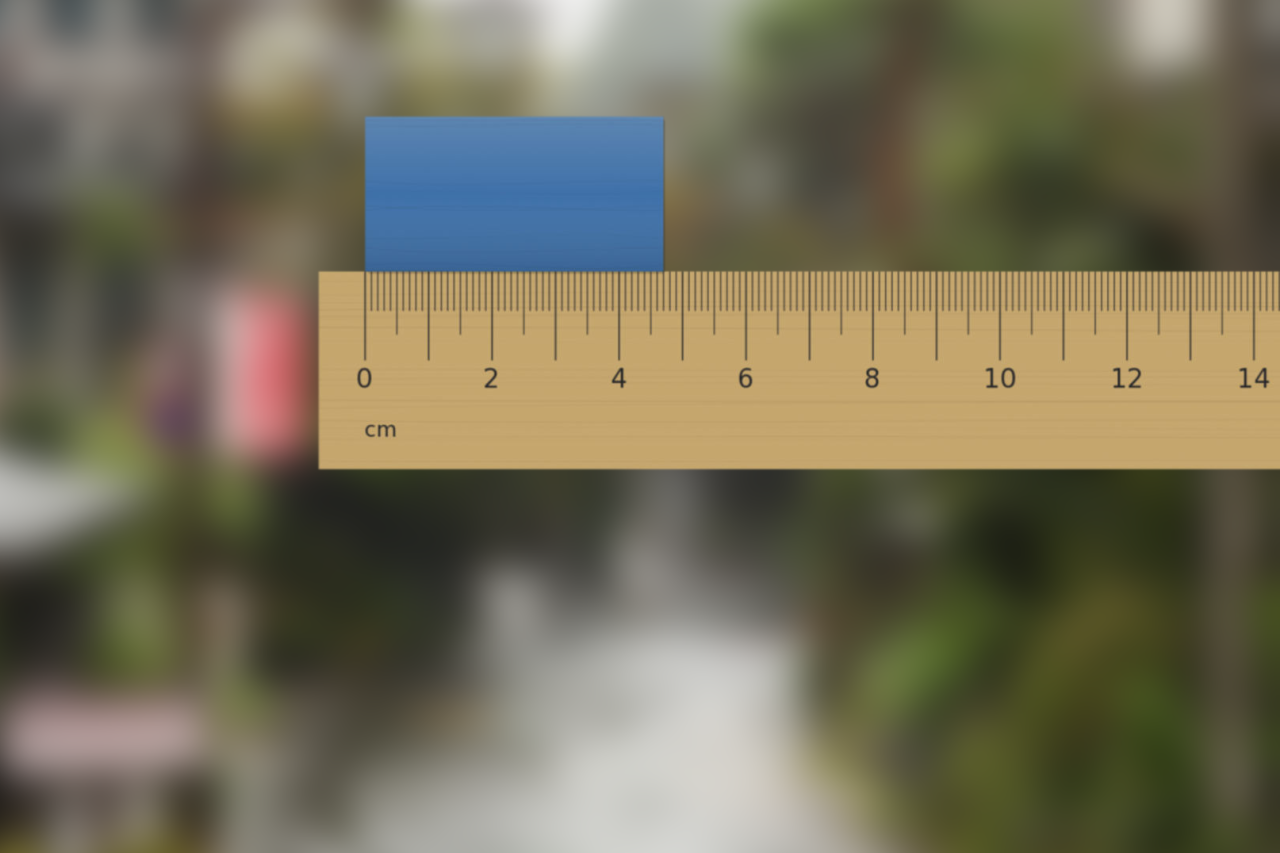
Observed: 4.7 (cm)
